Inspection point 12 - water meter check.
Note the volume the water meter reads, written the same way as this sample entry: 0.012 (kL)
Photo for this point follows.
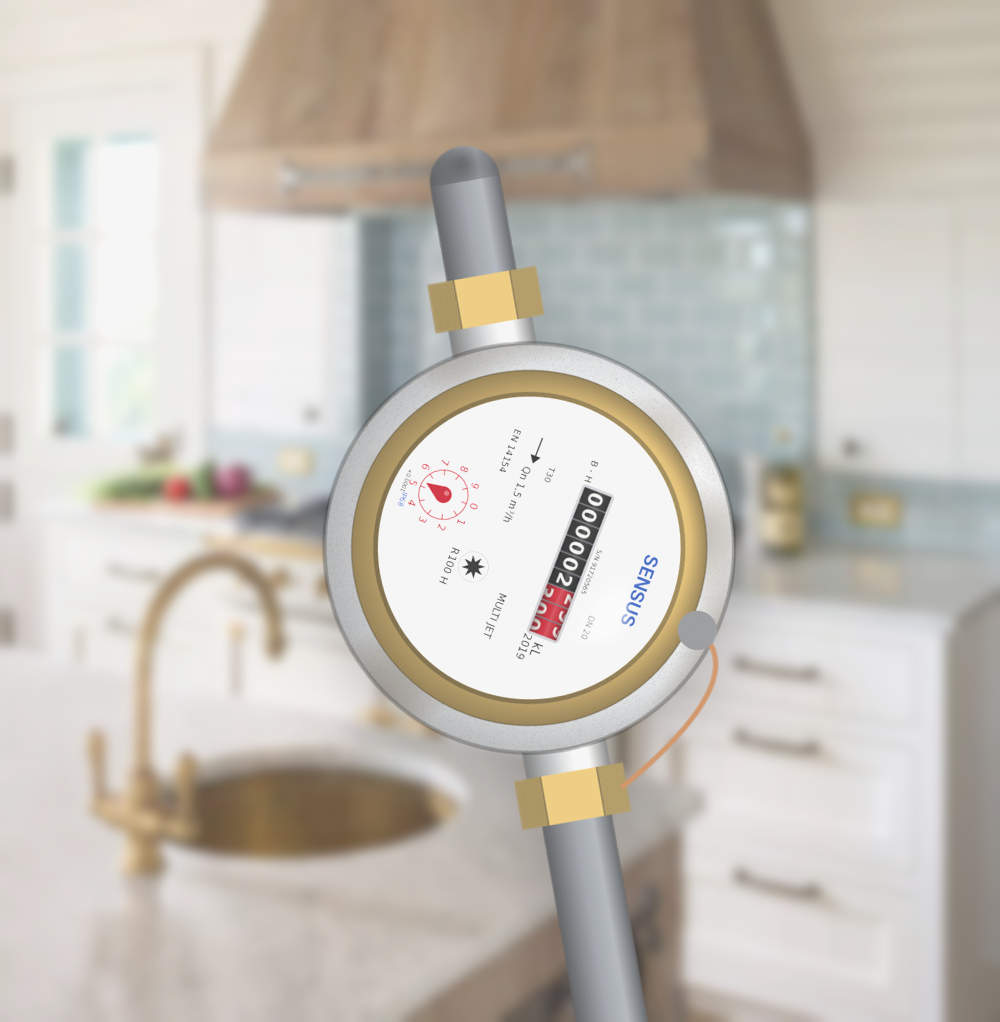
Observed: 2.2995 (kL)
